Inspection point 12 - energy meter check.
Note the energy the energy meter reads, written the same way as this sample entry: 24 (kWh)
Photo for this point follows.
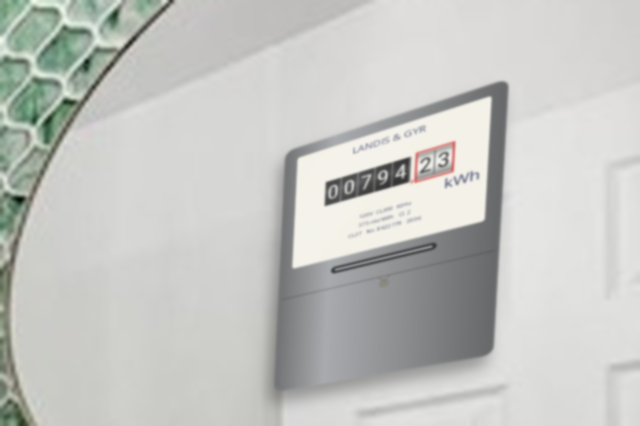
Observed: 794.23 (kWh)
